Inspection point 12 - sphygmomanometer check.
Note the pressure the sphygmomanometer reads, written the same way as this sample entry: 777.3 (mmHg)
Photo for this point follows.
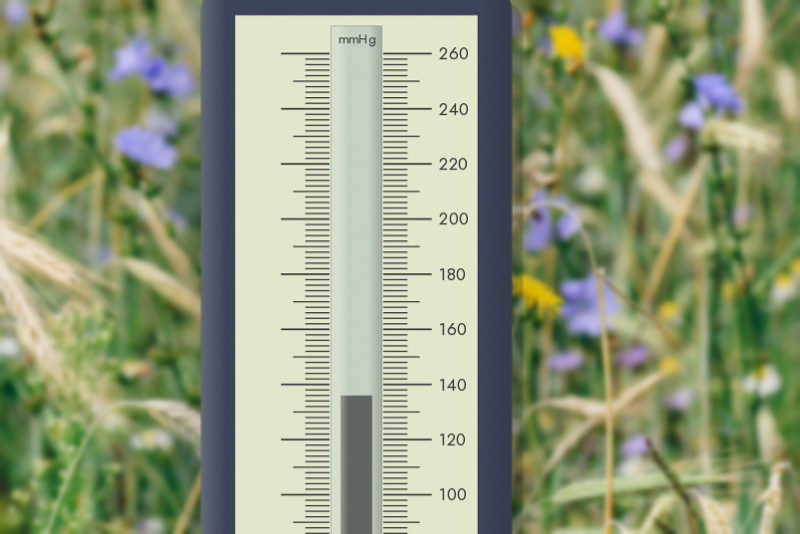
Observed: 136 (mmHg)
